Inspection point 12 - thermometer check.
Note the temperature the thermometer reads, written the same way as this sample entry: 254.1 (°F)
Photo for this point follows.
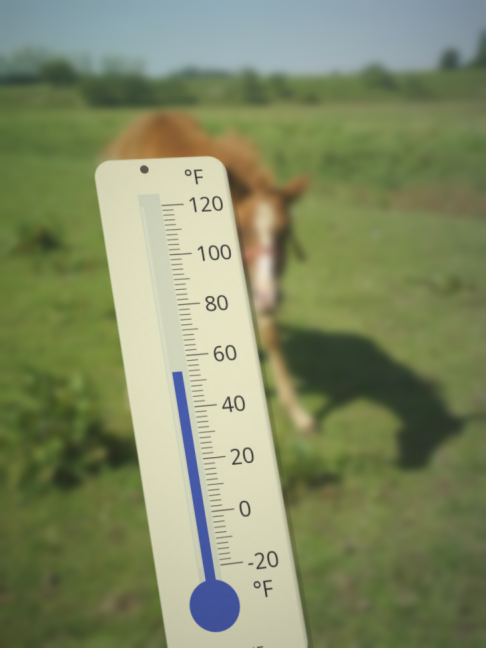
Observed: 54 (°F)
